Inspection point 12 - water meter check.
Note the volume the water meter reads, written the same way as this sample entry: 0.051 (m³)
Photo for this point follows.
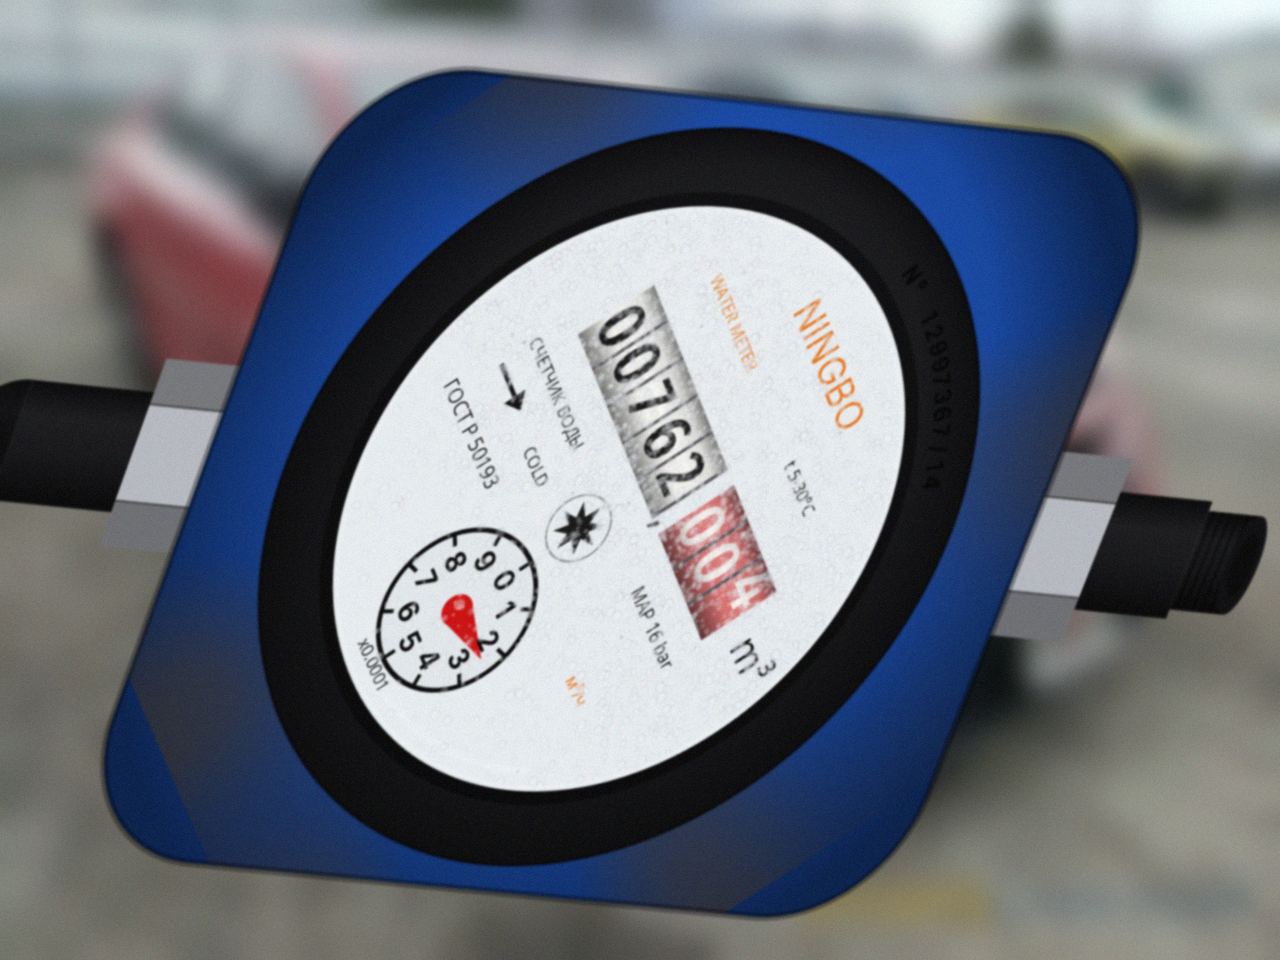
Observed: 762.0042 (m³)
